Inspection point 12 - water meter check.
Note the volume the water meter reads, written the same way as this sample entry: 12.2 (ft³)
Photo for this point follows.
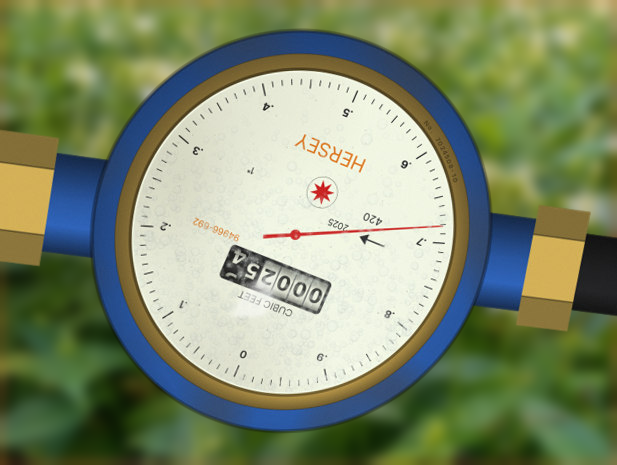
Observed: 253.68 (ft³)
